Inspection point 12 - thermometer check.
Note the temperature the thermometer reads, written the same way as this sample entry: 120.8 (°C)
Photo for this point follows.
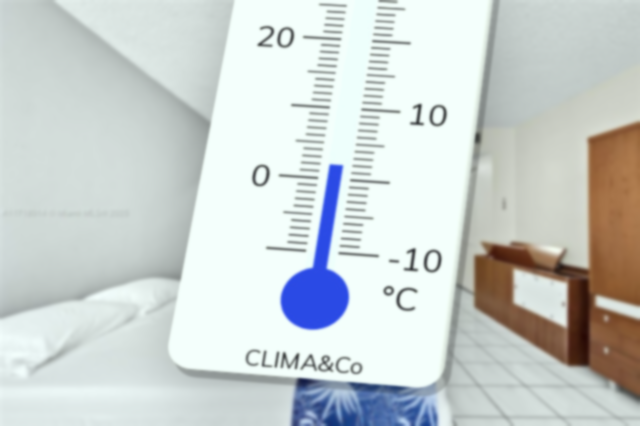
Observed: 2 (°C)
